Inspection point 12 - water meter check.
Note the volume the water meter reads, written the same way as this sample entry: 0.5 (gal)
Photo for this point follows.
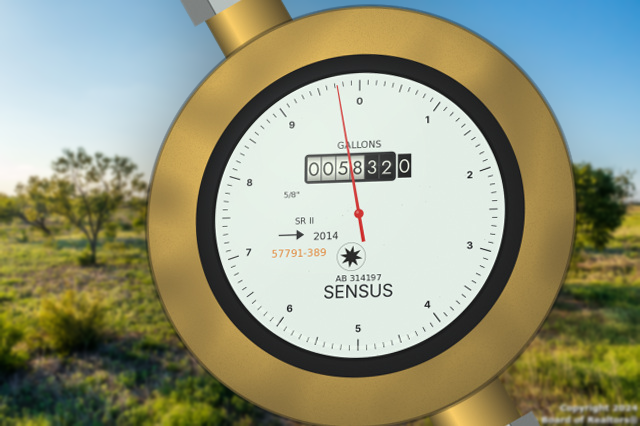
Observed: 58319.7 (gal)
